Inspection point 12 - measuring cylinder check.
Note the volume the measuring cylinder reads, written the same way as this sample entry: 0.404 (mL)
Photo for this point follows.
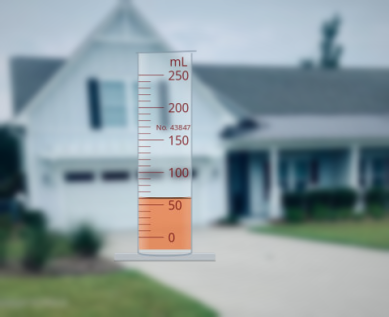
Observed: 60 (mL)
